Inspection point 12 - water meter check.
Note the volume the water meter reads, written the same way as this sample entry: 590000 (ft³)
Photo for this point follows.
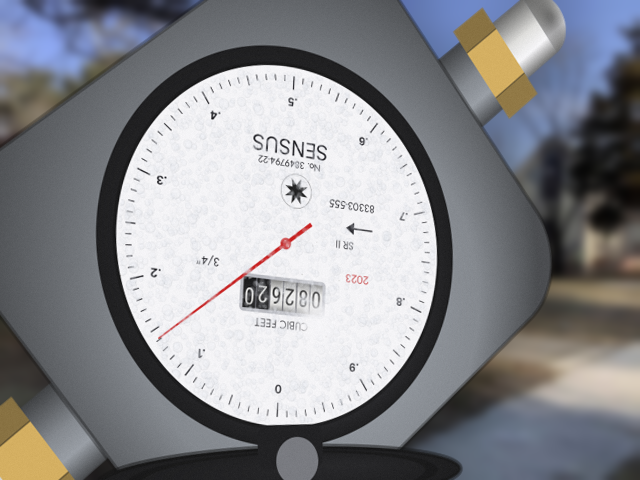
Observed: 82620.14 (ft³)
